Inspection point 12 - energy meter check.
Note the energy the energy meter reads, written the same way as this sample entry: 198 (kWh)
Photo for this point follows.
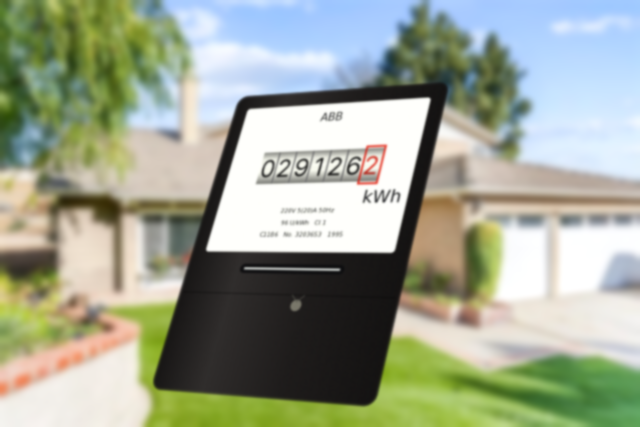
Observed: 29126.2 (kWh)
